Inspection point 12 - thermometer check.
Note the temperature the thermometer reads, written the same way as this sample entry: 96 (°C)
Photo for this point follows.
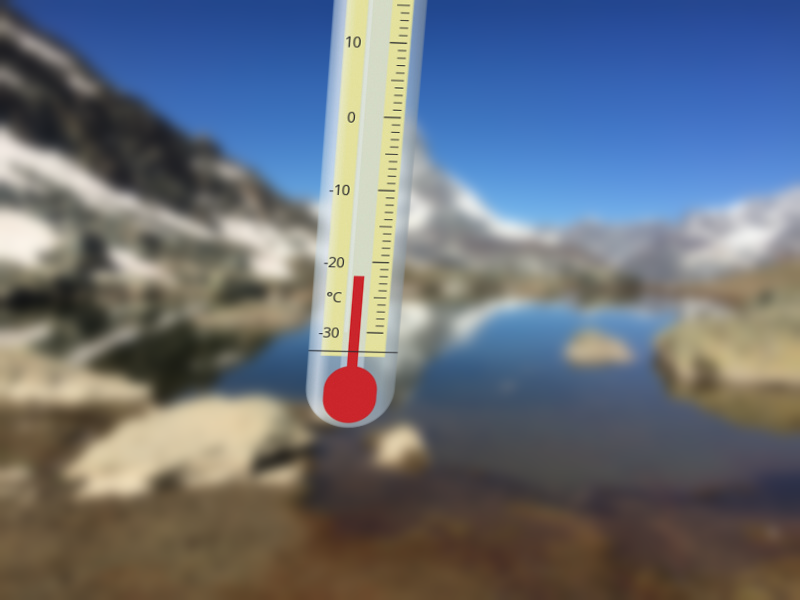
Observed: -22 (°C)
